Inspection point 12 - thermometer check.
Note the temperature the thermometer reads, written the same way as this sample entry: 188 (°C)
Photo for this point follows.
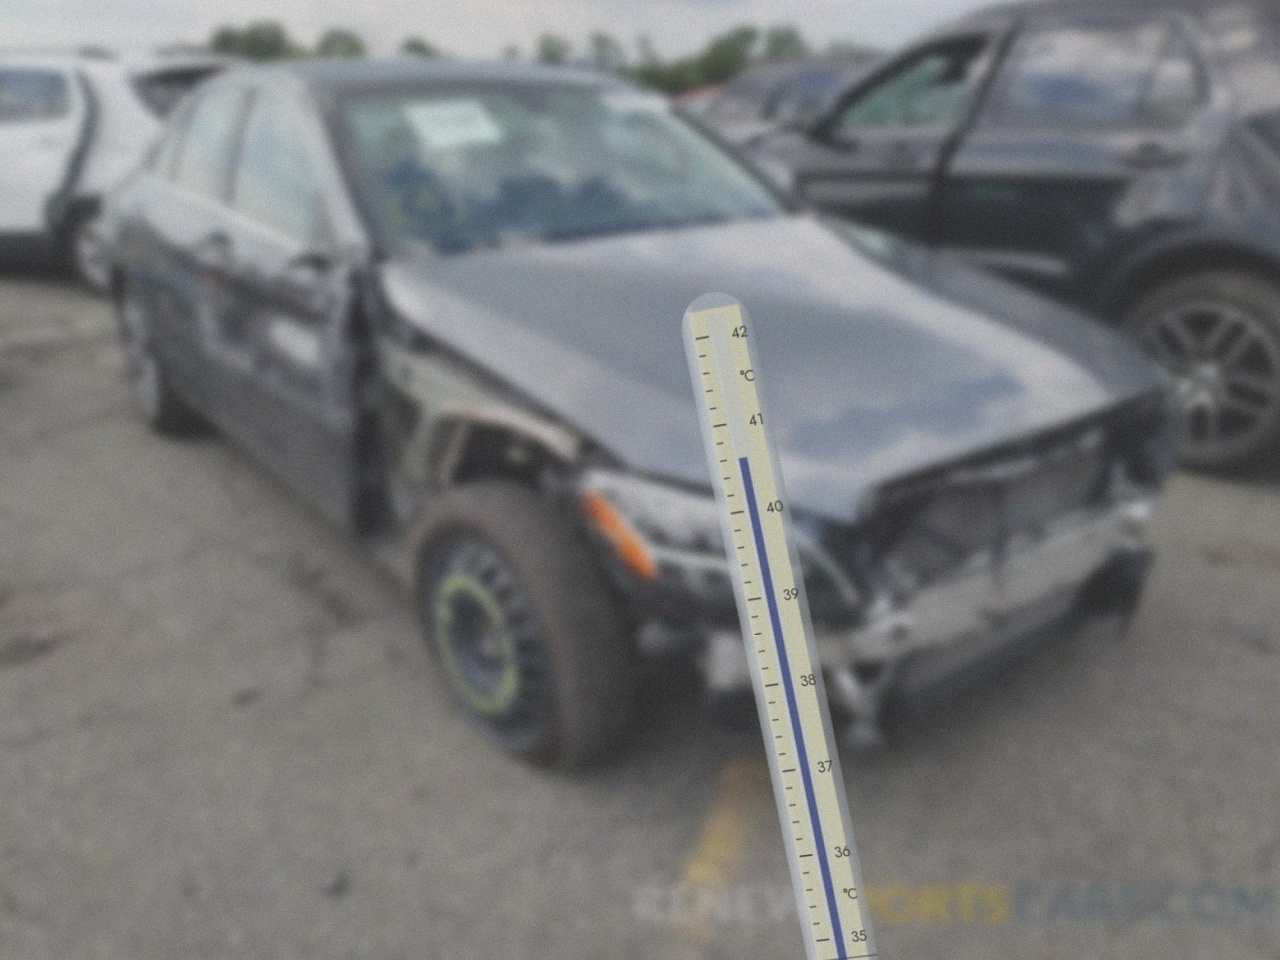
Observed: 40.6 (°C)
